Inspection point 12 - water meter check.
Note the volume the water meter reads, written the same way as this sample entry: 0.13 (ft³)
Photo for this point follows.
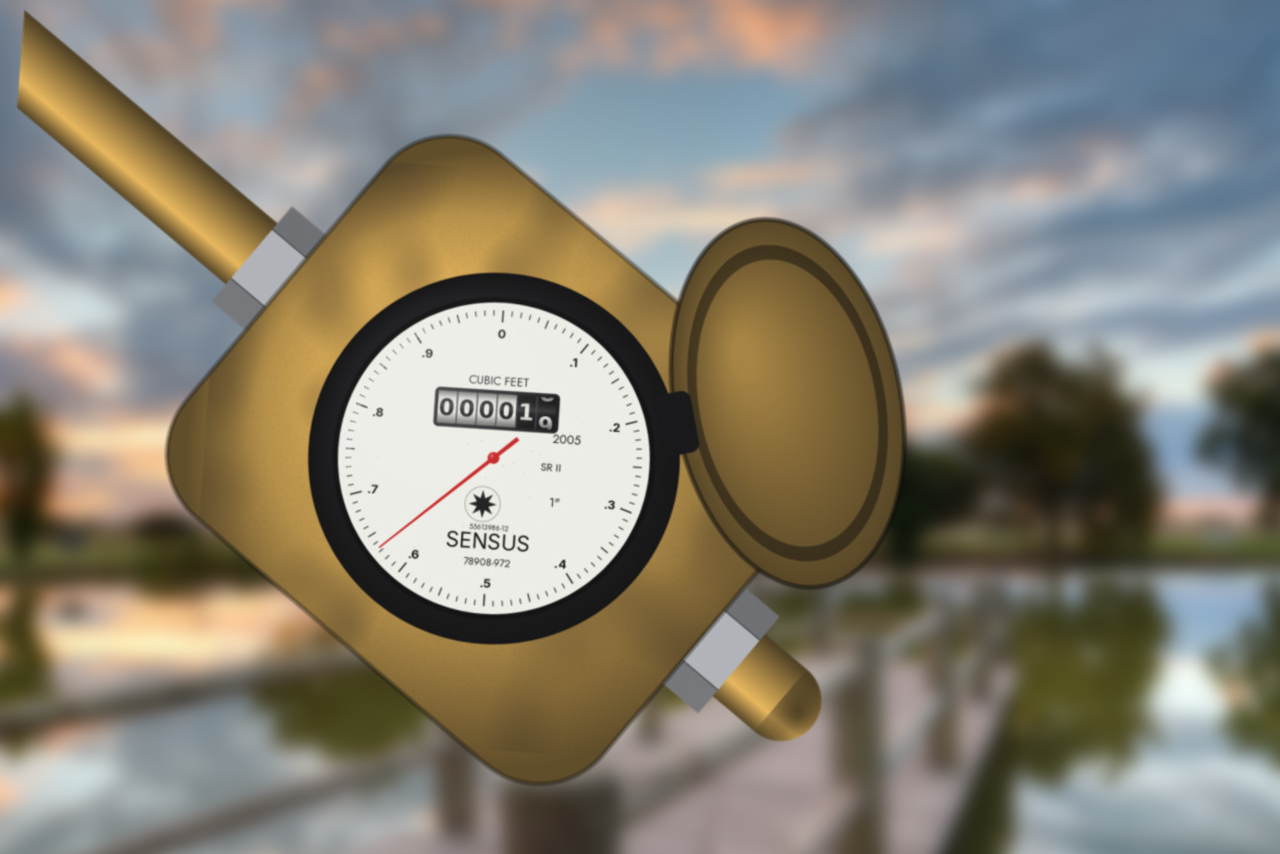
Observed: 18.63 (ft³)
